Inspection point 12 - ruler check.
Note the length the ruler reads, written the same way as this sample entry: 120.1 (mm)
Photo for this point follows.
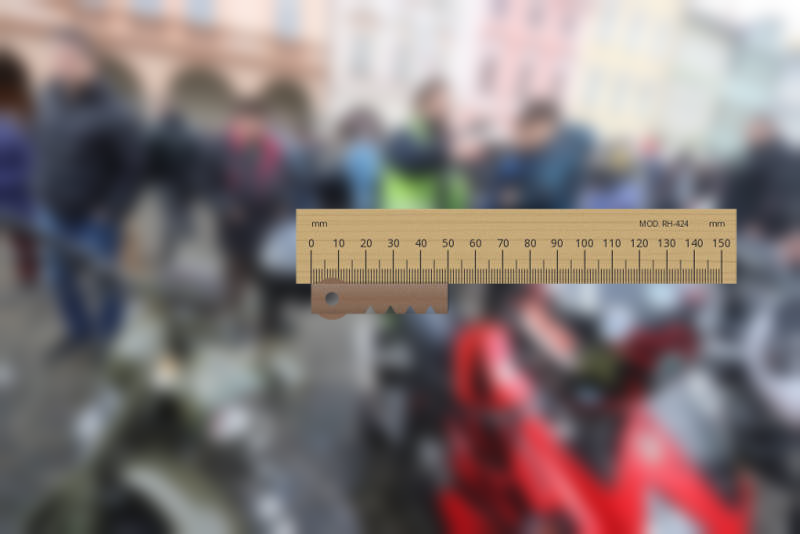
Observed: 50 (mm)
